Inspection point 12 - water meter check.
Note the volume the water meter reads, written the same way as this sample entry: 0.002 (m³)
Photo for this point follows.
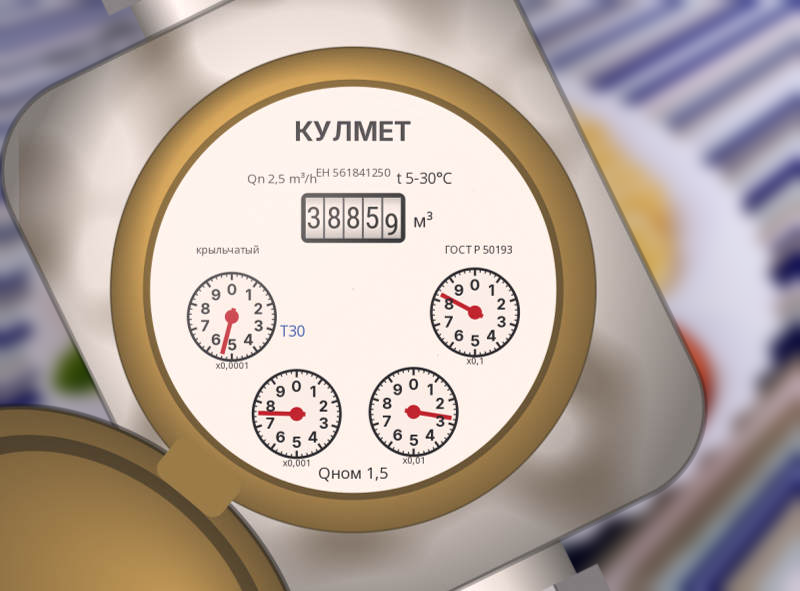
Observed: 38858.8275 (m³)
